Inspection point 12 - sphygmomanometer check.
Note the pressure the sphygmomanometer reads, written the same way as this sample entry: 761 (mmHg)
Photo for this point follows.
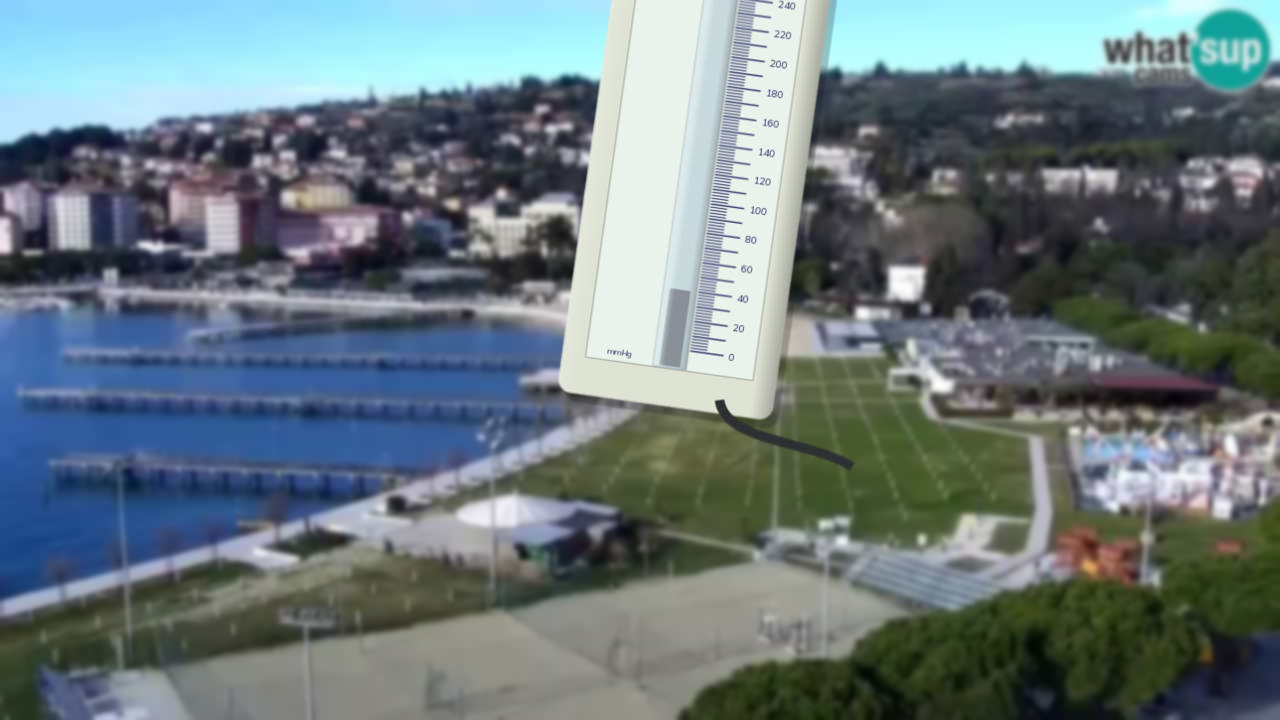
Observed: 40 (mmHg)
